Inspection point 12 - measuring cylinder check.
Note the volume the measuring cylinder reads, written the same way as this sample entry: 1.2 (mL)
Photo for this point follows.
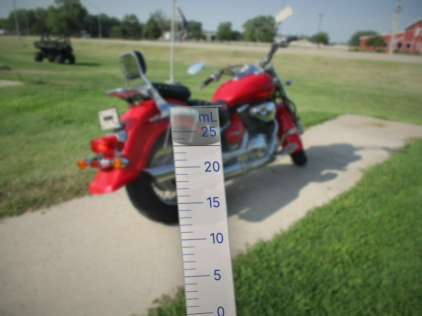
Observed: 23 (mL)
